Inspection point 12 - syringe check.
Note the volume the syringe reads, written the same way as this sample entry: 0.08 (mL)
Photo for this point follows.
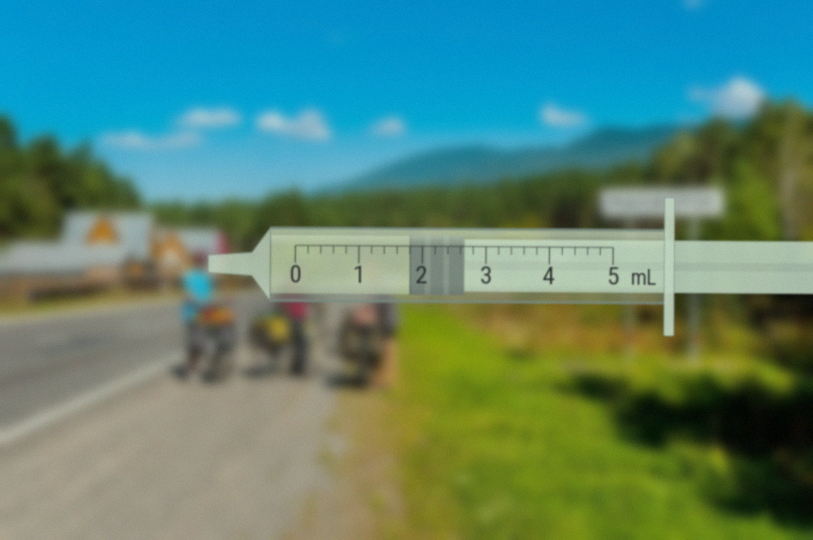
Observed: 1.8 (mL)
